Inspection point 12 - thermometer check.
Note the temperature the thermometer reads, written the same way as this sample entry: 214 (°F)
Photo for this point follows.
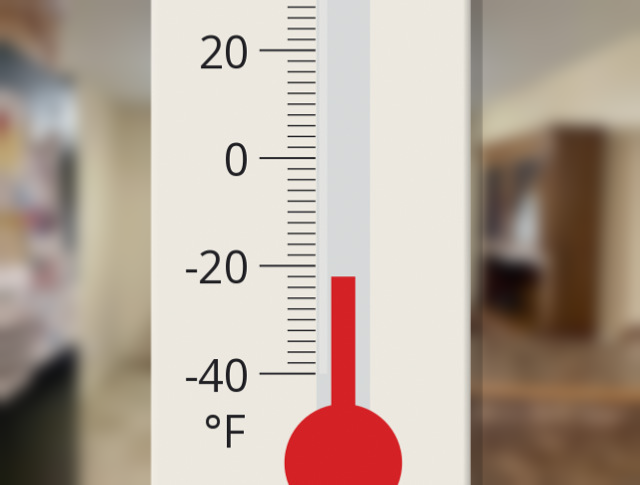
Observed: -22 (°F)
